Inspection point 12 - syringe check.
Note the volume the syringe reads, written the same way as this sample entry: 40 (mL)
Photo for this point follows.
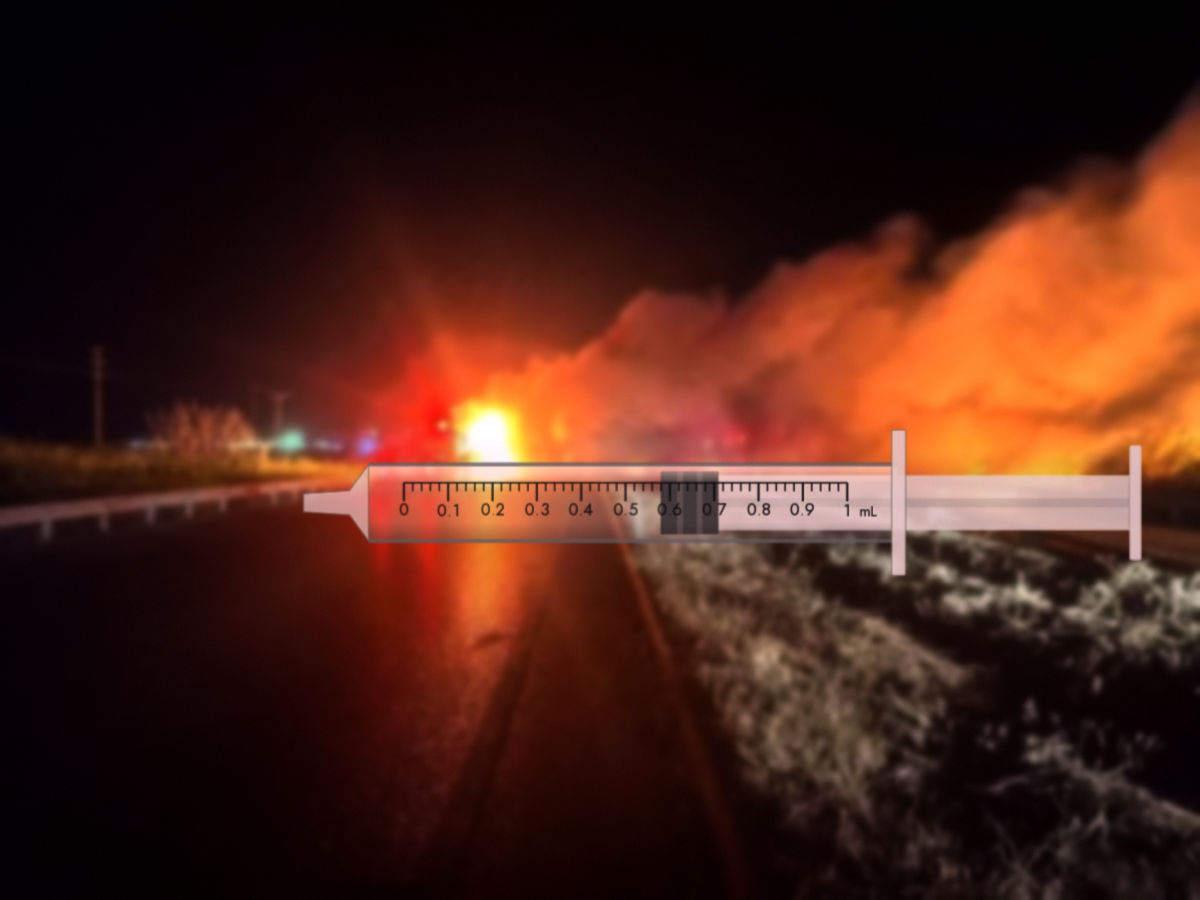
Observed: 0.58 (mL)
